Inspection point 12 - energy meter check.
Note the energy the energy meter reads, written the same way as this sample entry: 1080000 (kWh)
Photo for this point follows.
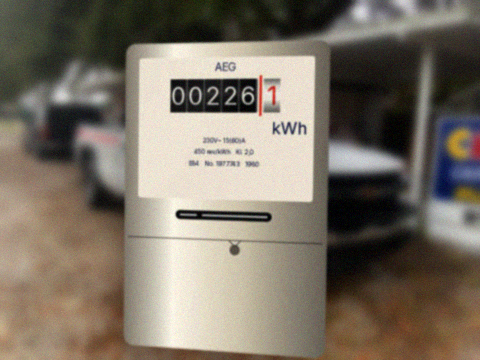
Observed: 226.1 (kWh)
